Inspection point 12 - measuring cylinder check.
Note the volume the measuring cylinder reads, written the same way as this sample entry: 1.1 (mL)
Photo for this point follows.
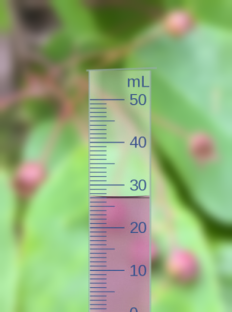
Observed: 27 (mL)
